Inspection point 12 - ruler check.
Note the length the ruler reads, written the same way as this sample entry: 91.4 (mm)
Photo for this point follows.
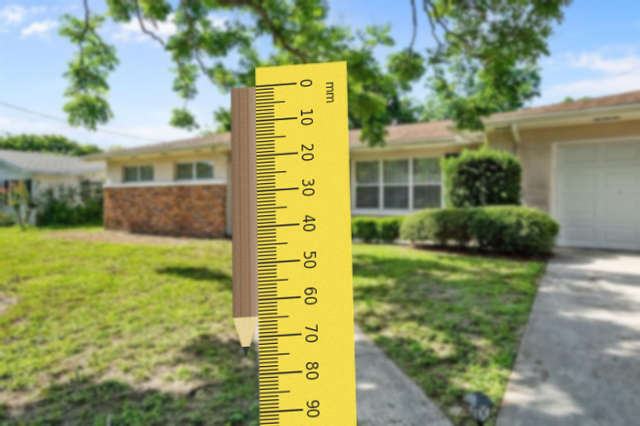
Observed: 75 (mm)
